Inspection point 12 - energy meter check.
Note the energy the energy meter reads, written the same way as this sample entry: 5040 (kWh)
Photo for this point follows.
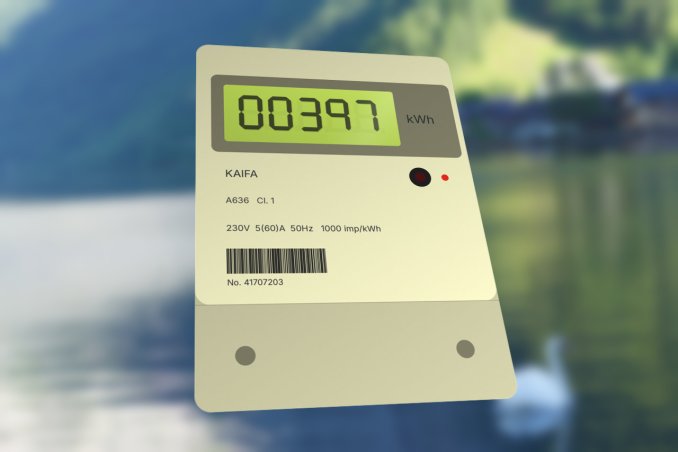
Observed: 397 (kWh)
